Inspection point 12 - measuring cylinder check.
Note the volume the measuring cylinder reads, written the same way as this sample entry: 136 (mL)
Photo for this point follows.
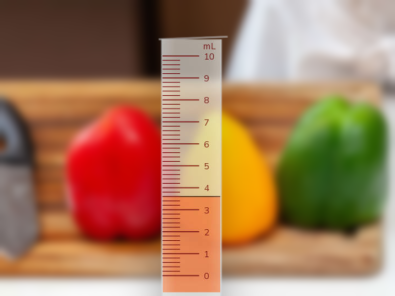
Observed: 3.6 (mL)
